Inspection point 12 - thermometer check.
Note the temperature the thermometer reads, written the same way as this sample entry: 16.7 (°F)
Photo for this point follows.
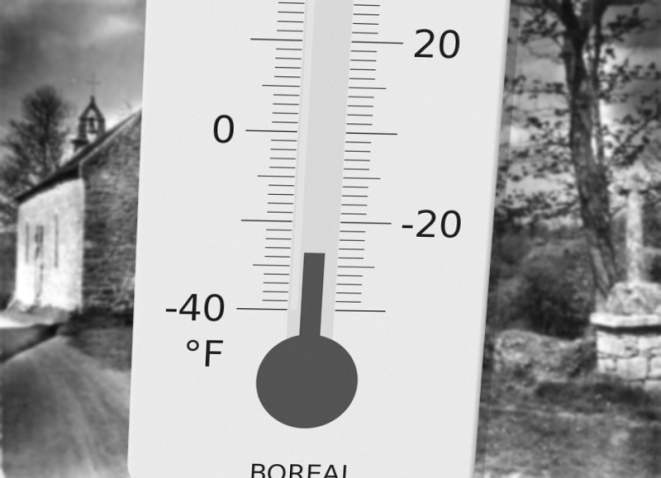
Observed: -27 (°F)
